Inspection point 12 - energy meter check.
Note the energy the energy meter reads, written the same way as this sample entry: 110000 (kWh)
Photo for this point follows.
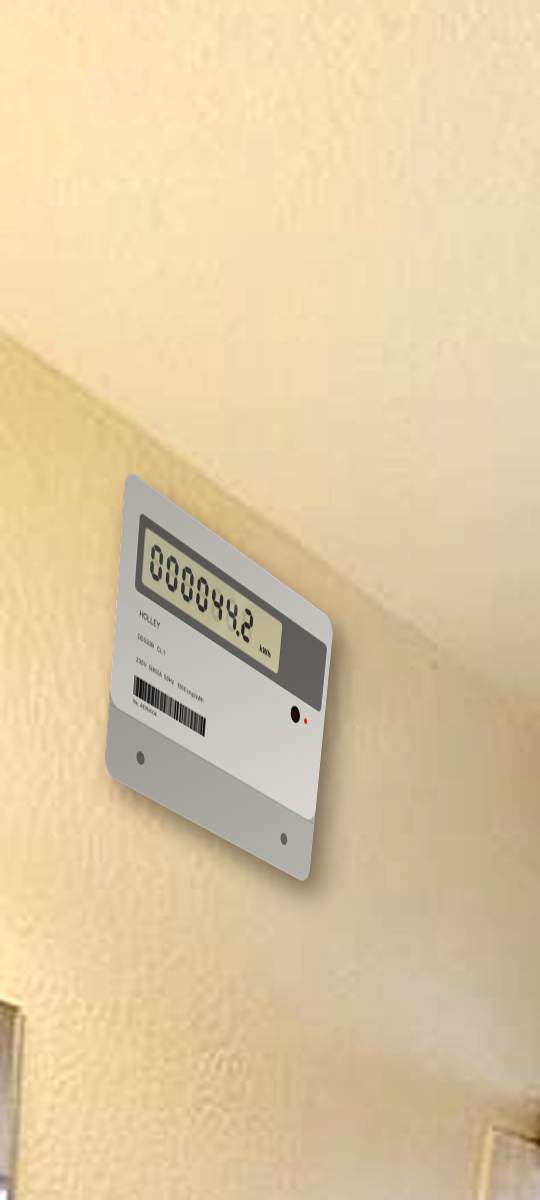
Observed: 44.2 (kWh)
